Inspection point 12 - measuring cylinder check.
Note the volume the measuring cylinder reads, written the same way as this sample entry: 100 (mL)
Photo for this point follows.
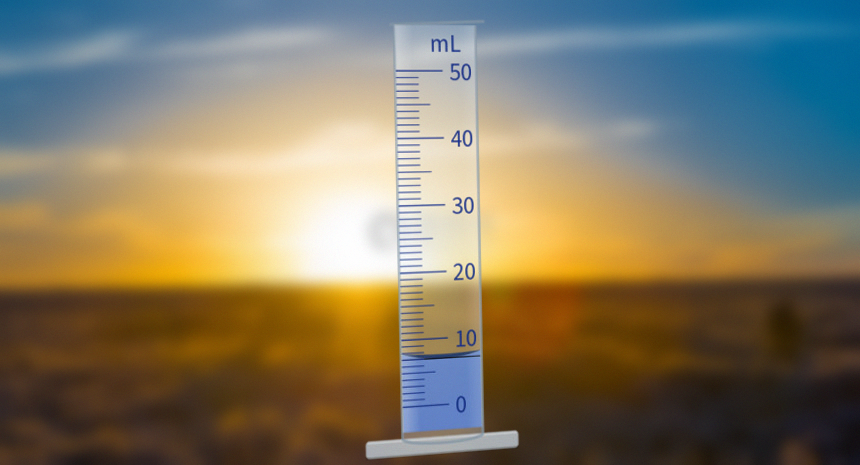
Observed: 7 (mL)
